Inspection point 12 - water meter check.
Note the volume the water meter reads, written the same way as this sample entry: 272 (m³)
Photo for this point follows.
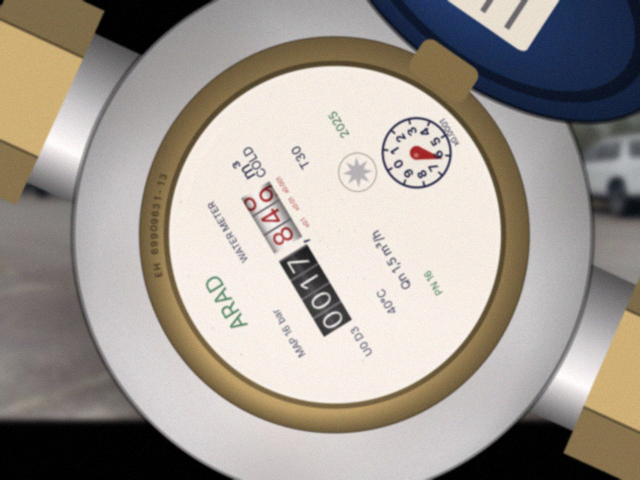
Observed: 17.8486 (m³)
